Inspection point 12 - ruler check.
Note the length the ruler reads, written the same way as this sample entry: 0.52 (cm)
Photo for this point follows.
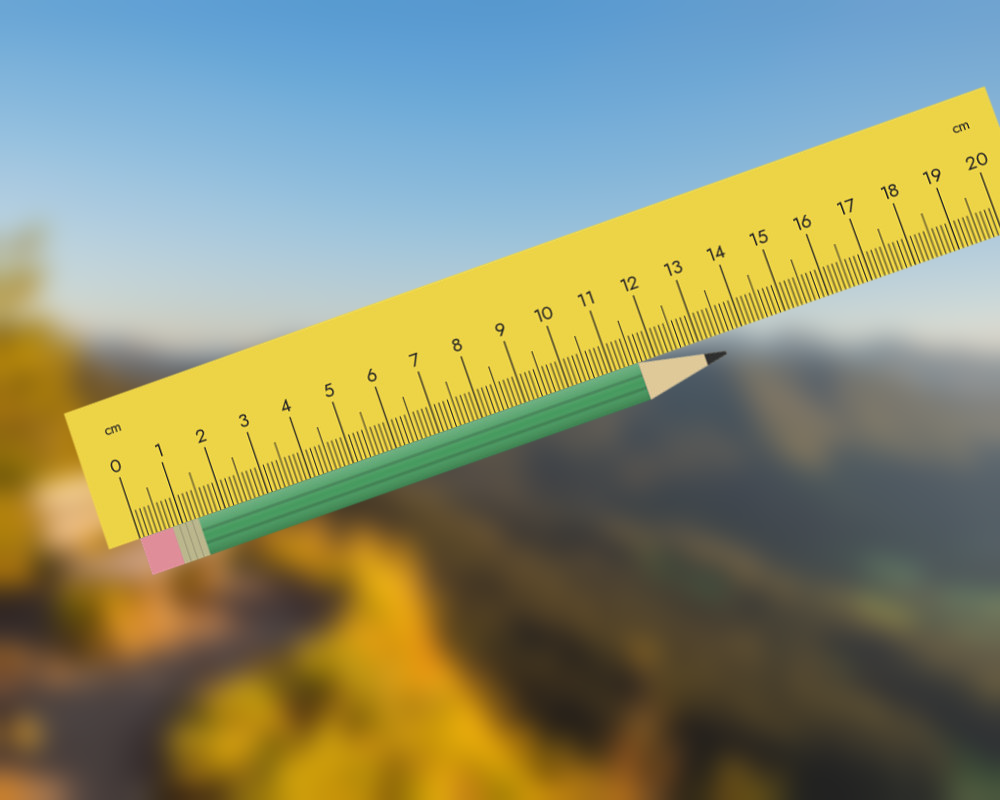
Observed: 13.5 (cm)
